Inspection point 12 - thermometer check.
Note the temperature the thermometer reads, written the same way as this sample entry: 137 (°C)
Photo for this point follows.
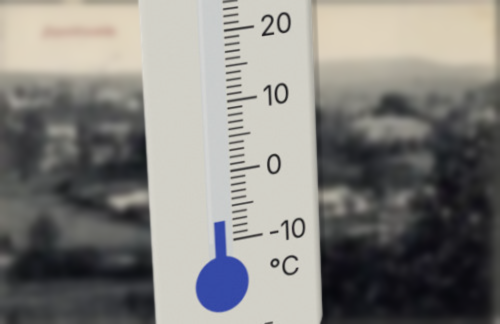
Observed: -7 (°C)
